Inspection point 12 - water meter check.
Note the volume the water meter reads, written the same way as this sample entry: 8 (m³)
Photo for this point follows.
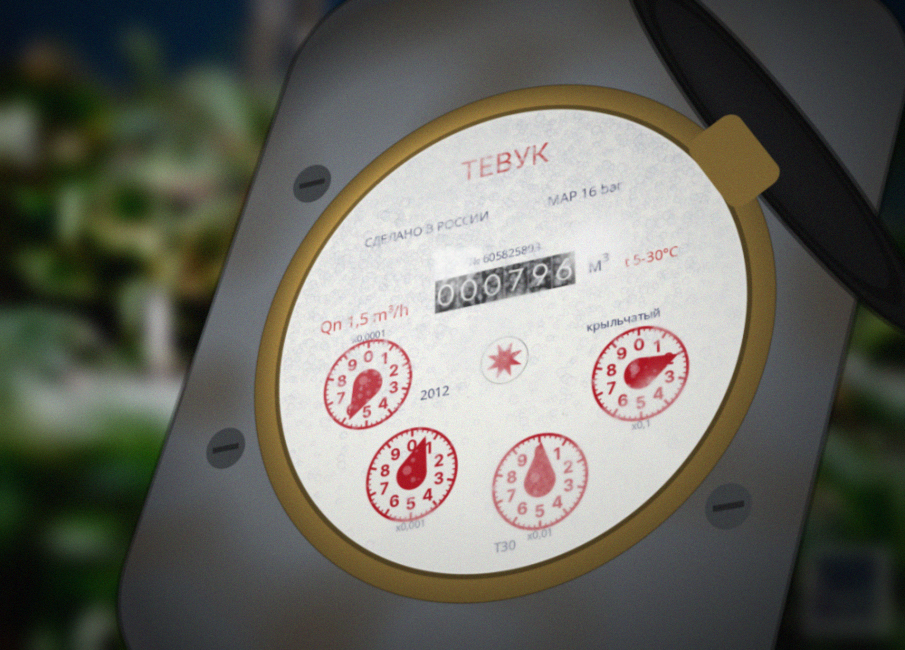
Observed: 796.2005 (m³)
